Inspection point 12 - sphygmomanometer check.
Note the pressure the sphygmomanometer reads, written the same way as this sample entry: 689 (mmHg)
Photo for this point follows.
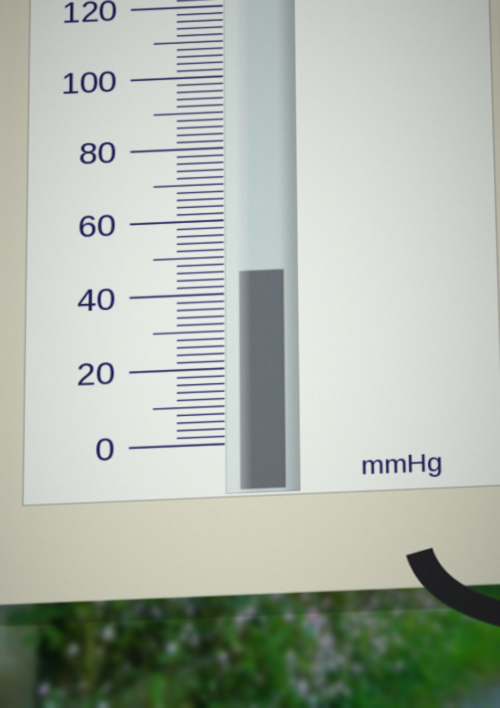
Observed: 46 (mmHg)
